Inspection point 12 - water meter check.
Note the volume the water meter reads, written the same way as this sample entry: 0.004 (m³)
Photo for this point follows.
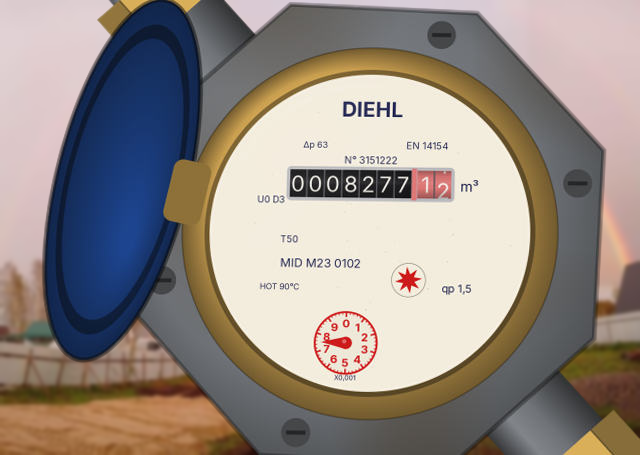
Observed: 8277.117 (m³)
